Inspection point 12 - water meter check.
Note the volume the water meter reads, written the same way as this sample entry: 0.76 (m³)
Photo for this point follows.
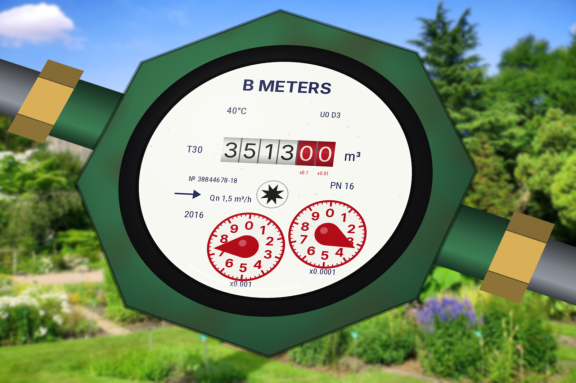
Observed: 3513.0073 (m³)
